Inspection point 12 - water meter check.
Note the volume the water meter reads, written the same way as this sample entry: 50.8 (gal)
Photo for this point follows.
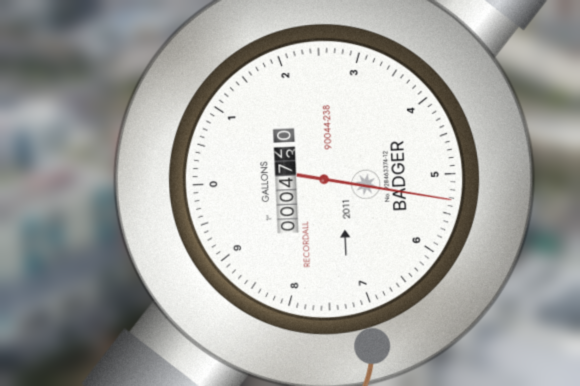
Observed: 4725.3 (gal)
